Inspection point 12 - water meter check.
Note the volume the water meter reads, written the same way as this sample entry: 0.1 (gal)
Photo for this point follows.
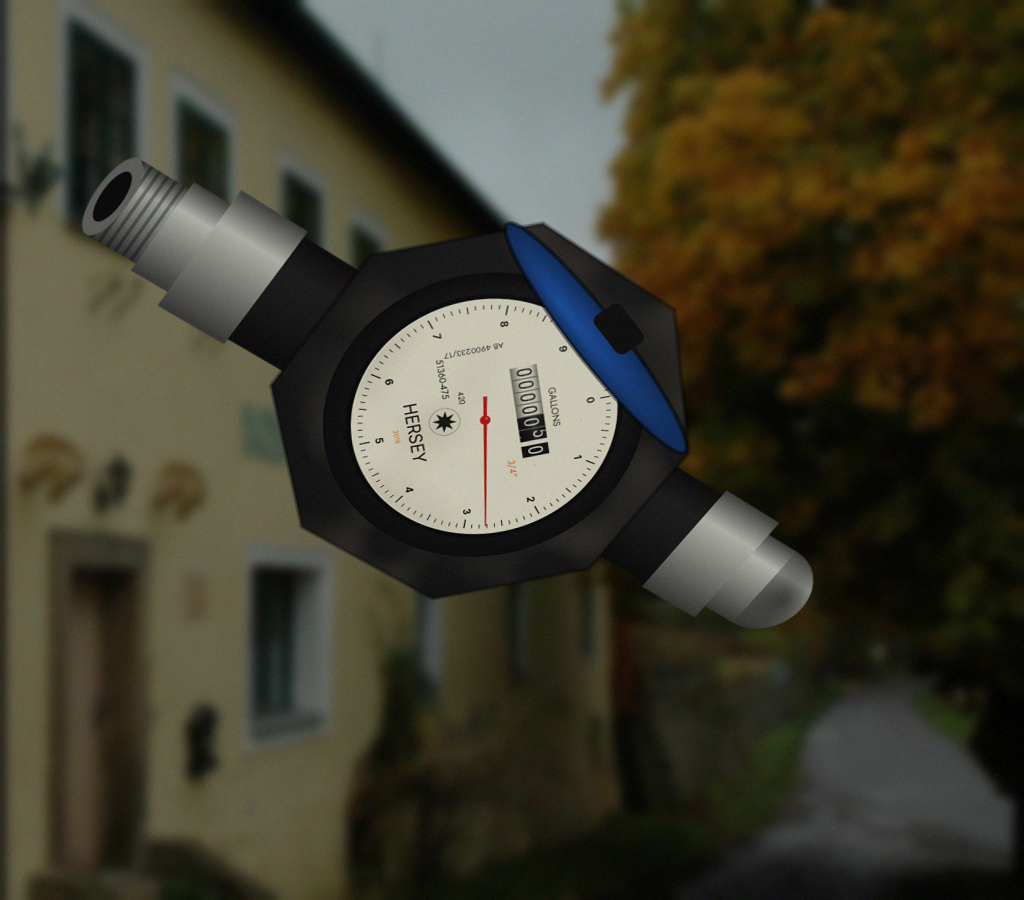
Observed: 52.7 (gal)
